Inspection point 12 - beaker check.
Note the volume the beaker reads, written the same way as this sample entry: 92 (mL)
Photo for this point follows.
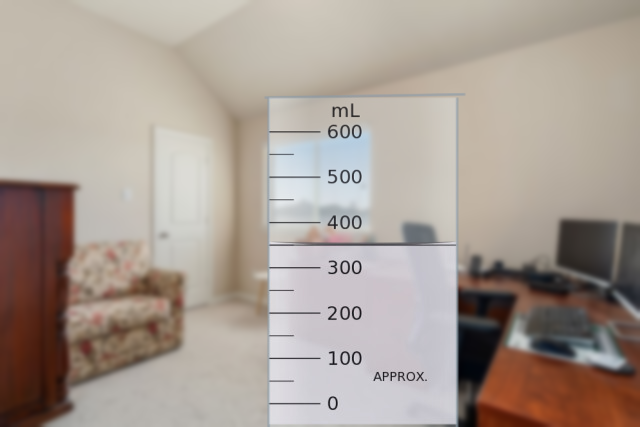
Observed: 350 (mL)
